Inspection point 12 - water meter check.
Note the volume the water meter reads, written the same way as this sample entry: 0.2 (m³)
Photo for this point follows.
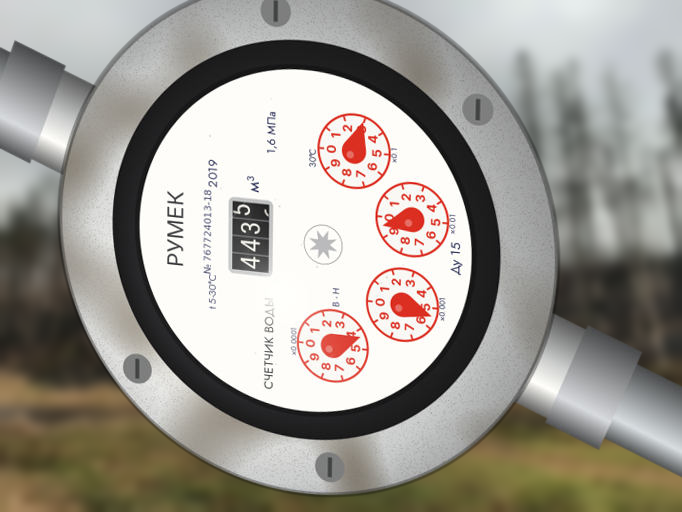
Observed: 4435.2954 (m³)
